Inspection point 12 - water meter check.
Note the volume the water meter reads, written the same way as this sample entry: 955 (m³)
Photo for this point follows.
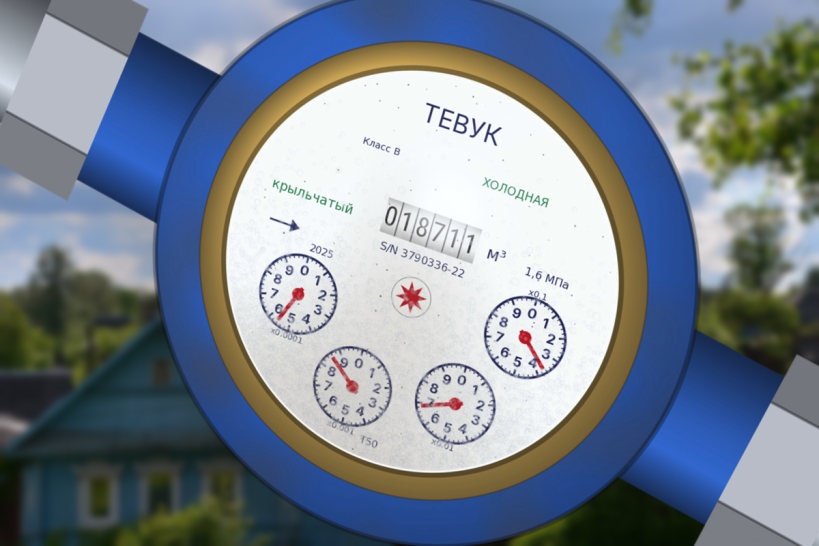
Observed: 18711.3685 (m³)
